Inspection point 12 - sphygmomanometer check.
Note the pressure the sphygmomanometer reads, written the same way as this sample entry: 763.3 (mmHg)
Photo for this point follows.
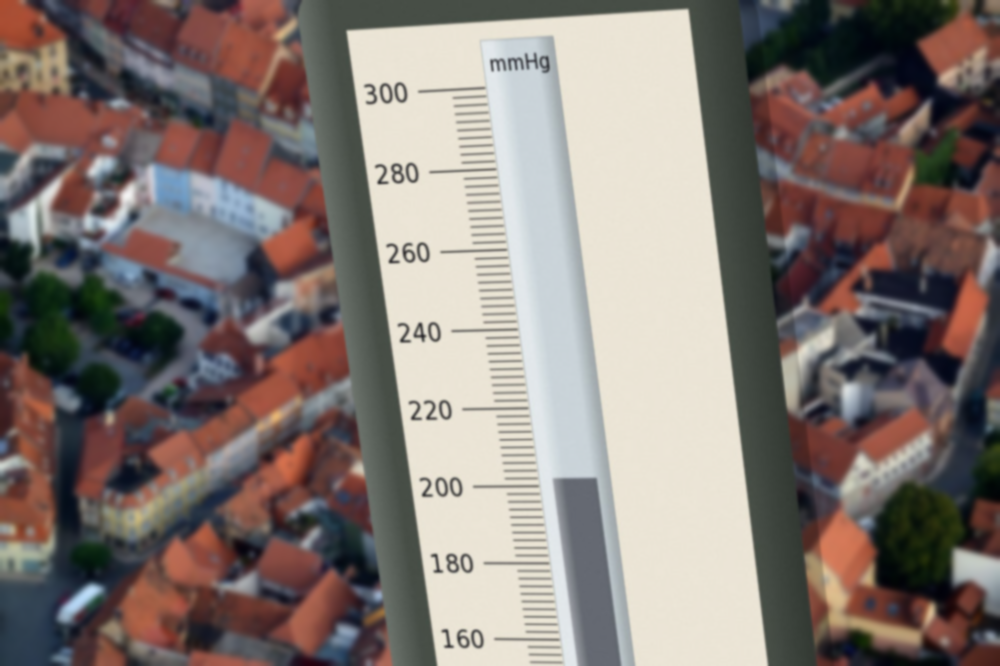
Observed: 202 (mmHg)
